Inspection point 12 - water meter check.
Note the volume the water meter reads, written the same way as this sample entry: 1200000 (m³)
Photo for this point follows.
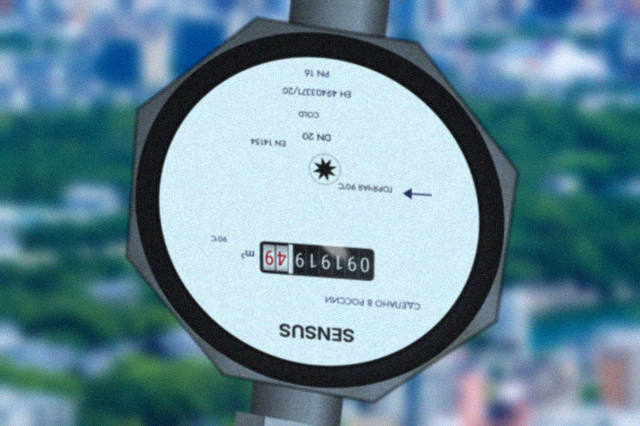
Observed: 91919.49 (m³)
